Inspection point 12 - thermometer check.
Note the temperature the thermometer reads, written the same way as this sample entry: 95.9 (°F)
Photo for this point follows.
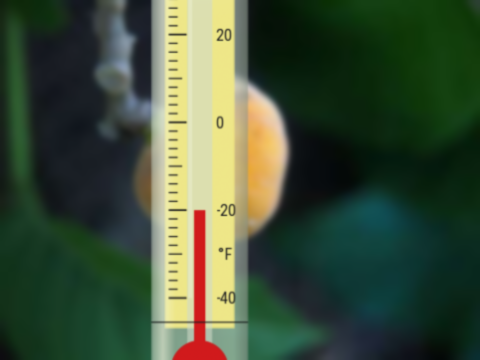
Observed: -20 (°F)
